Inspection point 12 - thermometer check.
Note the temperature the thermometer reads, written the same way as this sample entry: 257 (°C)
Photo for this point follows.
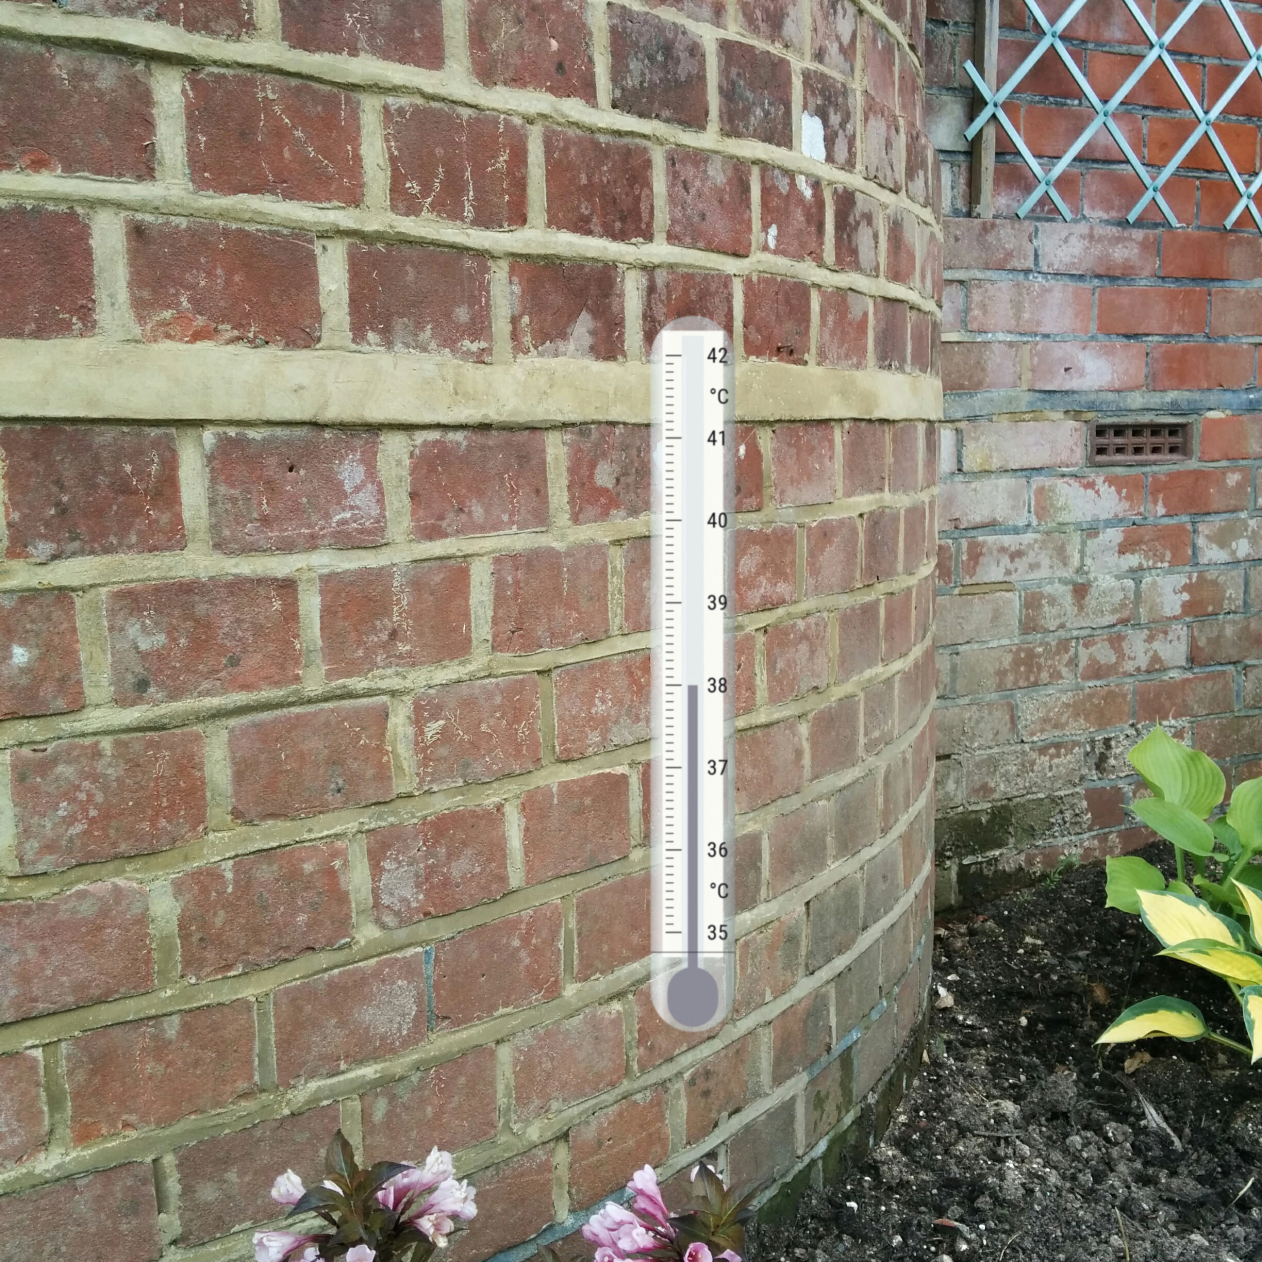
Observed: 38 (°C)
